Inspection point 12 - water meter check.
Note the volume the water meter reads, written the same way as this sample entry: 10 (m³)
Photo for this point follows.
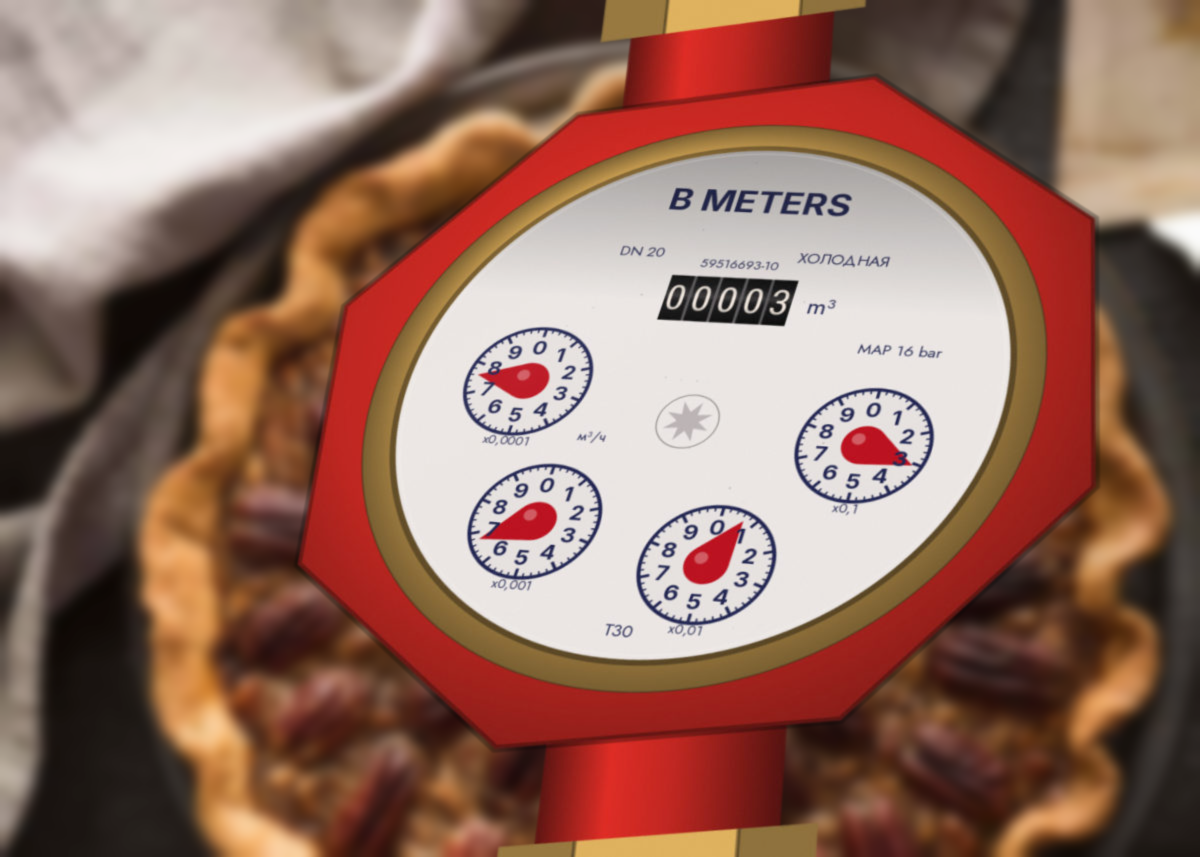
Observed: 3.3067 (m³)
